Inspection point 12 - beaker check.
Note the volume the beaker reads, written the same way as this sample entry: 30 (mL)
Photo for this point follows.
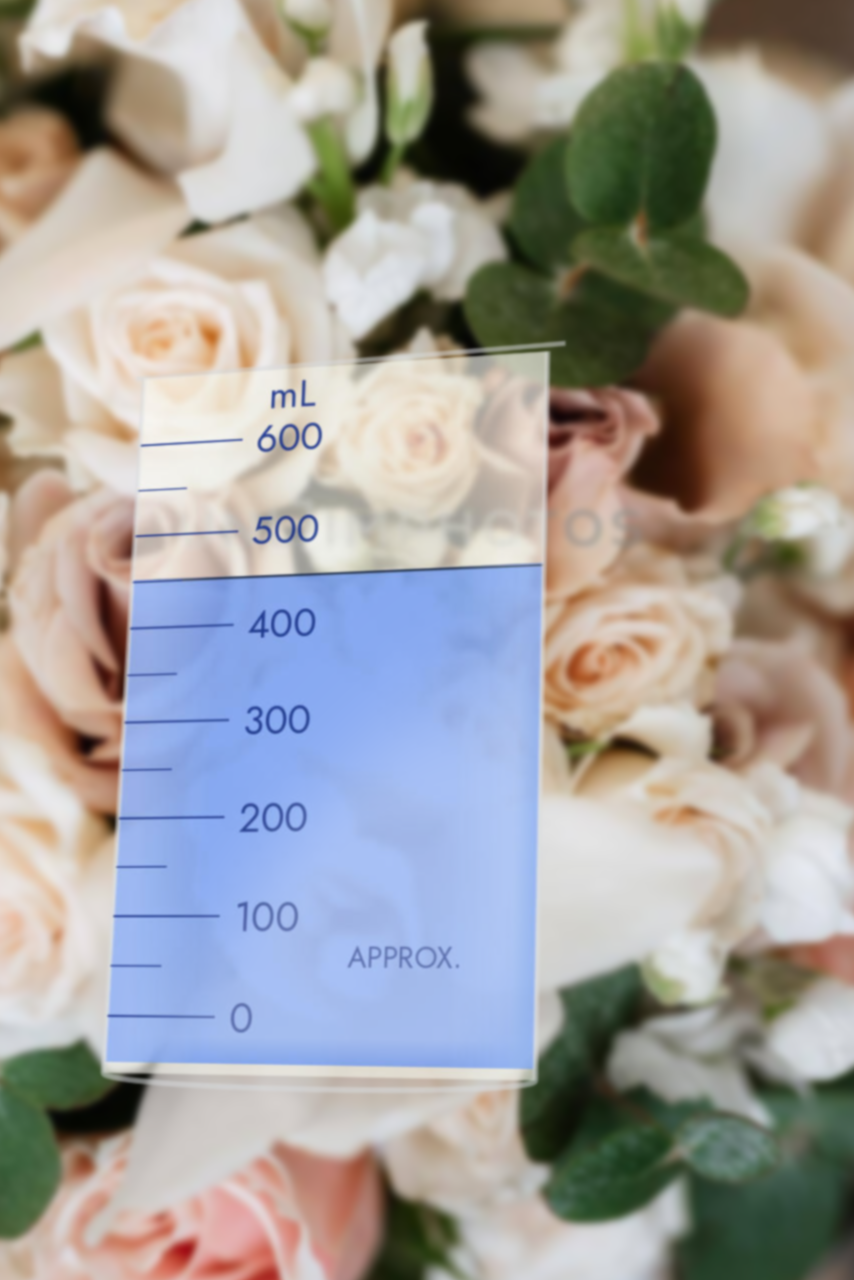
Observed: 450 (mL)
